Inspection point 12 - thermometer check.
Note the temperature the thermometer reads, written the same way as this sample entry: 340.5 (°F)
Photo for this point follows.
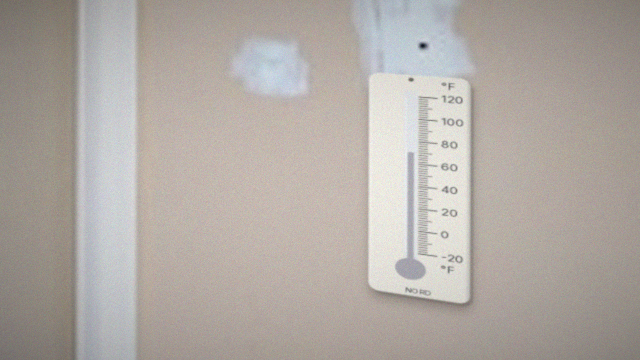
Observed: 70 (°F)
